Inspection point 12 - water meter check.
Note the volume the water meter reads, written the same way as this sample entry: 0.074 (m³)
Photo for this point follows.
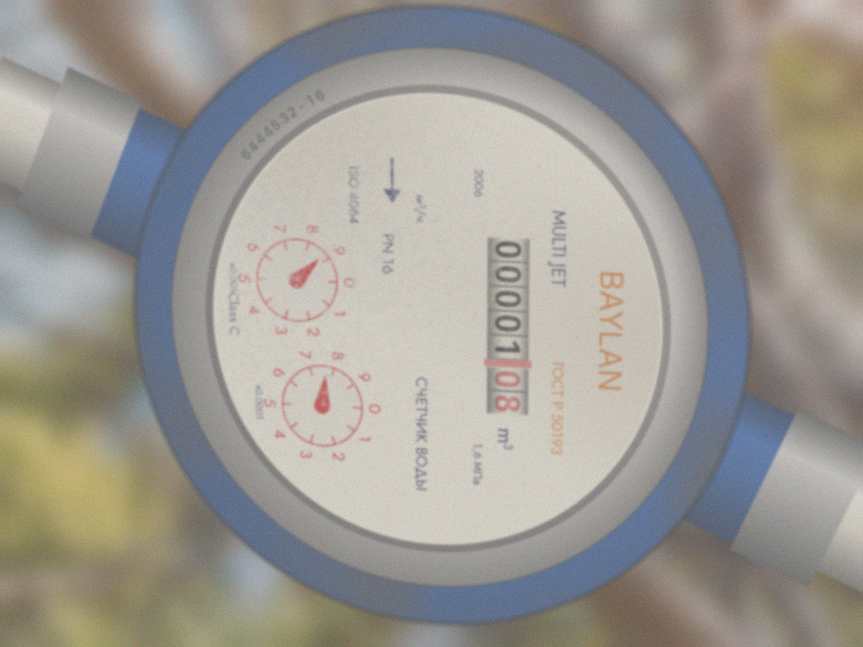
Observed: 1.0887 (m³)
